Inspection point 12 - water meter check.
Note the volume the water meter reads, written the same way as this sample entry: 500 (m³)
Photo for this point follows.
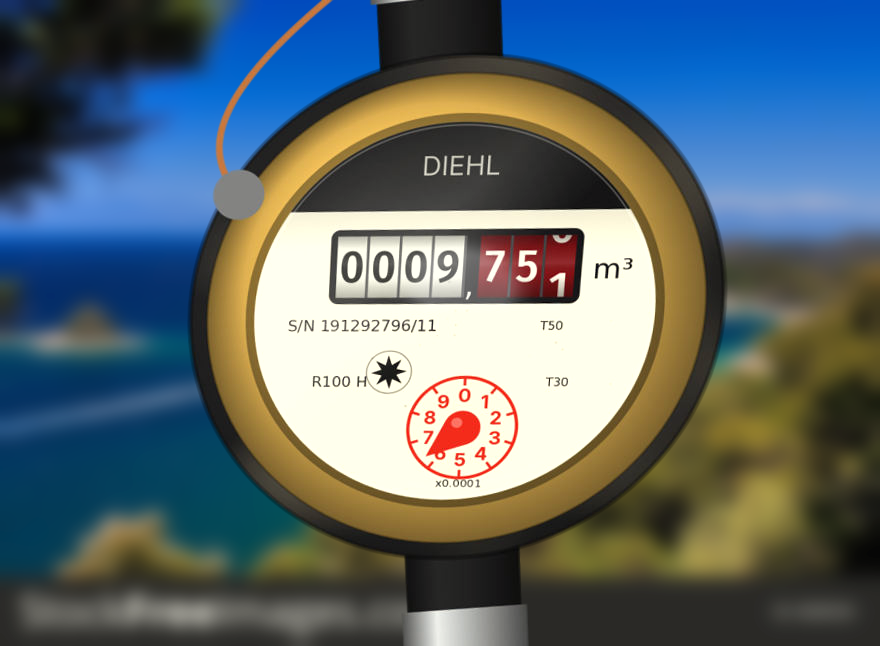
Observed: 9.7506 (m³)
